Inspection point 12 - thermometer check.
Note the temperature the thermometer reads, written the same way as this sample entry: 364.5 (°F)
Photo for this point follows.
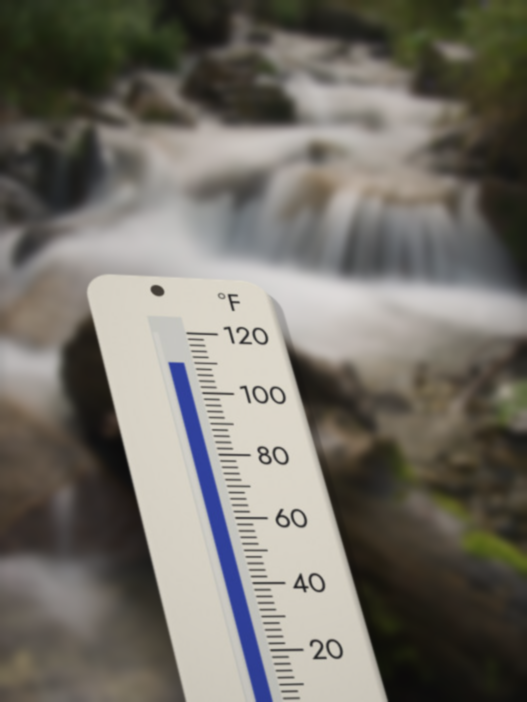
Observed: 110 (°F)
